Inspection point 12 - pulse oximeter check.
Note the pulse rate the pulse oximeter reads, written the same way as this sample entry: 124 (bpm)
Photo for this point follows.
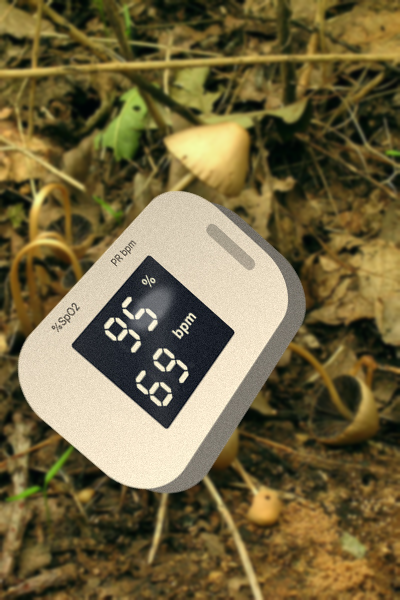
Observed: 69 (bpm)
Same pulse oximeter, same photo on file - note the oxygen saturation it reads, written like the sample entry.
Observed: 95 (%)
